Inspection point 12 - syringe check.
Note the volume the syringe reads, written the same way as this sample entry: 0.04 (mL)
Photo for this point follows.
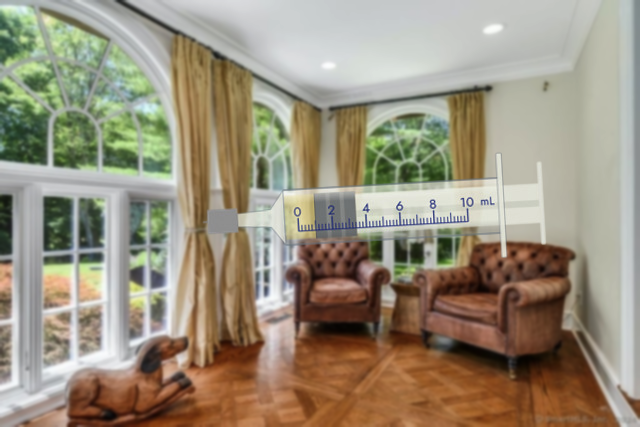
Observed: 1 (mL)
